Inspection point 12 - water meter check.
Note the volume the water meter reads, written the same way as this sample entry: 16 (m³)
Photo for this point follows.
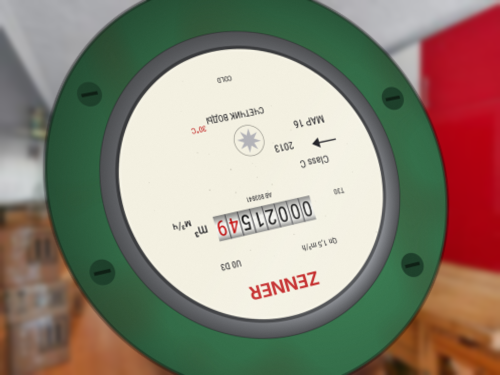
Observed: 215.49 (m³)
